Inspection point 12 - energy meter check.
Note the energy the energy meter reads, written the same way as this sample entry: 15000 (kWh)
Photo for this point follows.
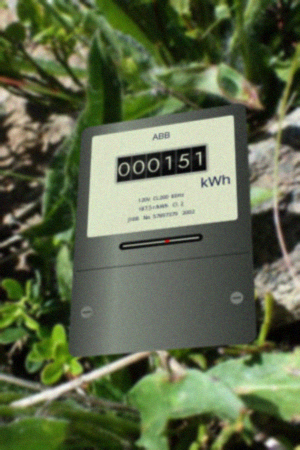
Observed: 151 (kWh)
